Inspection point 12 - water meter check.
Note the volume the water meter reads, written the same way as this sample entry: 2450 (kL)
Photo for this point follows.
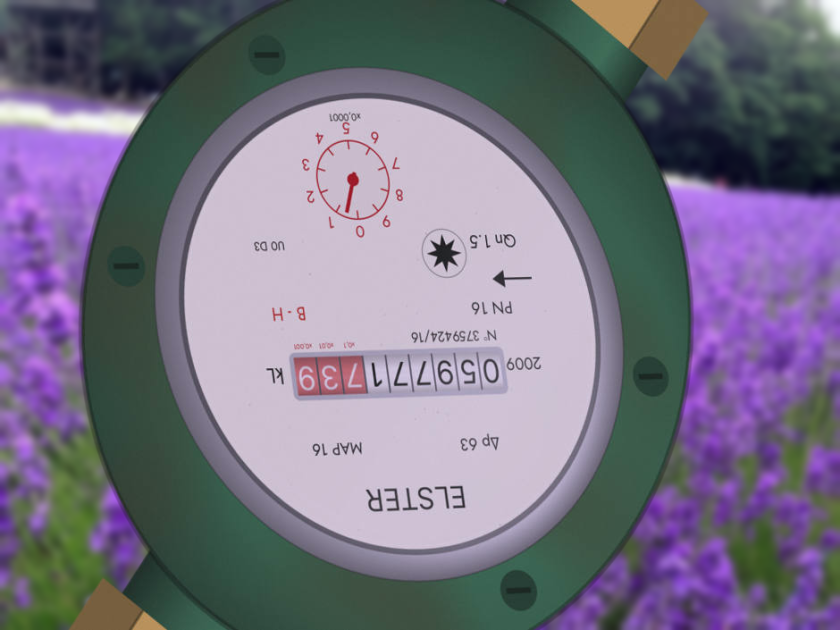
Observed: 59771.7390 (kL)
